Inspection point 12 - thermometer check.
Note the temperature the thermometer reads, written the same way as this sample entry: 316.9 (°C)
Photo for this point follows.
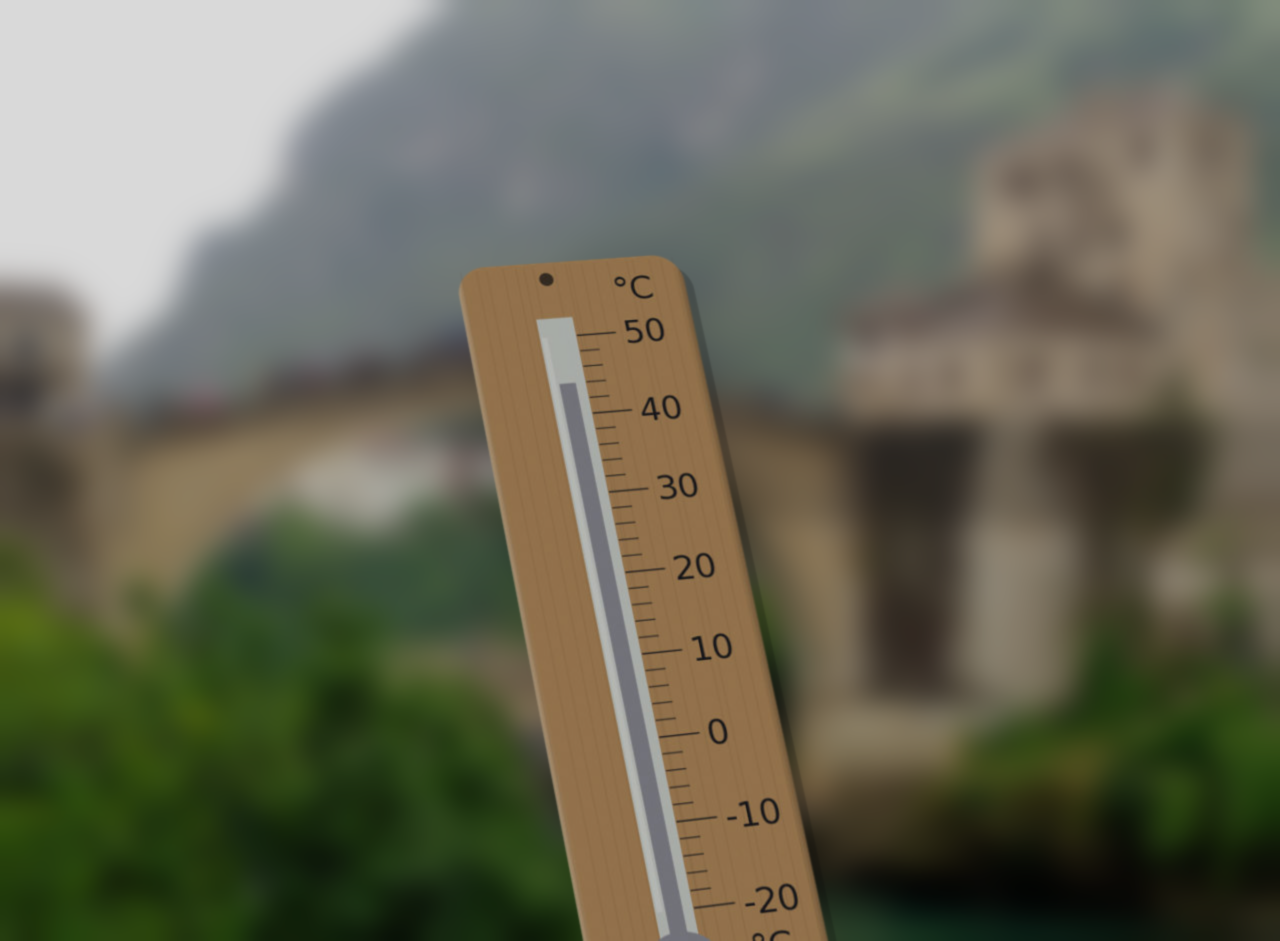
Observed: 44 (°C)
